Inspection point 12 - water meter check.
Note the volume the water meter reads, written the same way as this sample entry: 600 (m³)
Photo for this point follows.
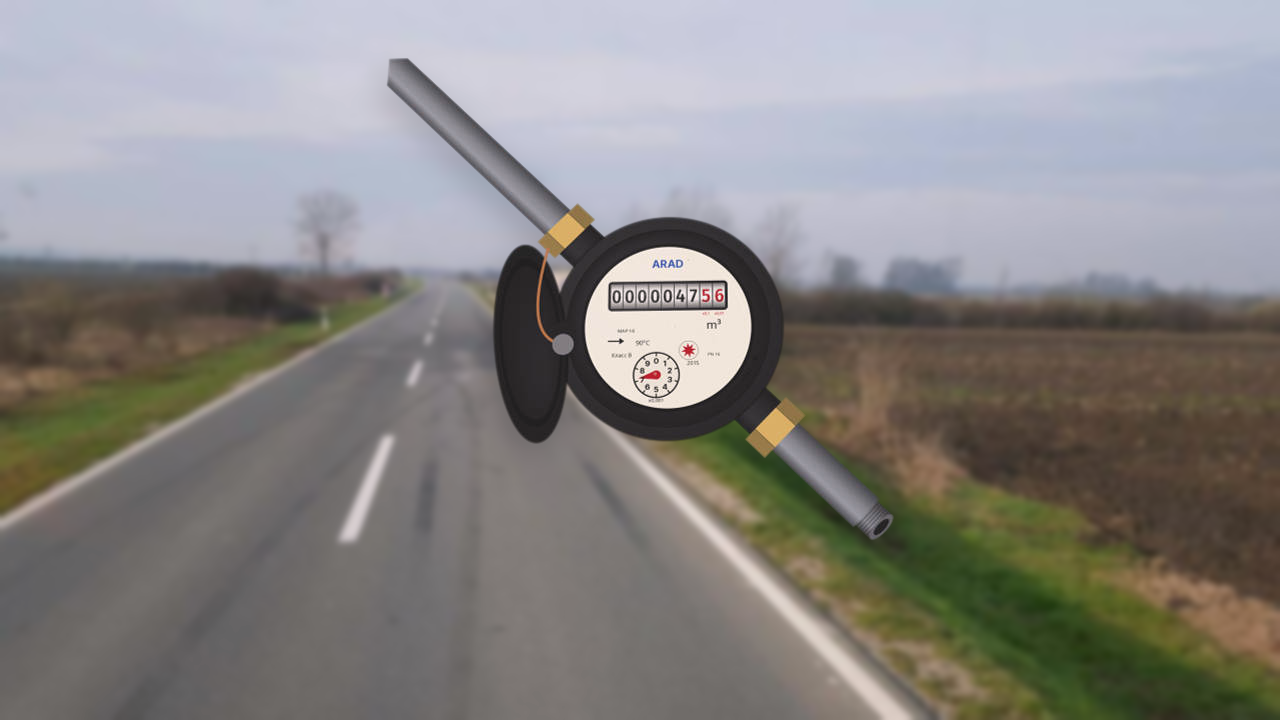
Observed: 47.567 (m³)
